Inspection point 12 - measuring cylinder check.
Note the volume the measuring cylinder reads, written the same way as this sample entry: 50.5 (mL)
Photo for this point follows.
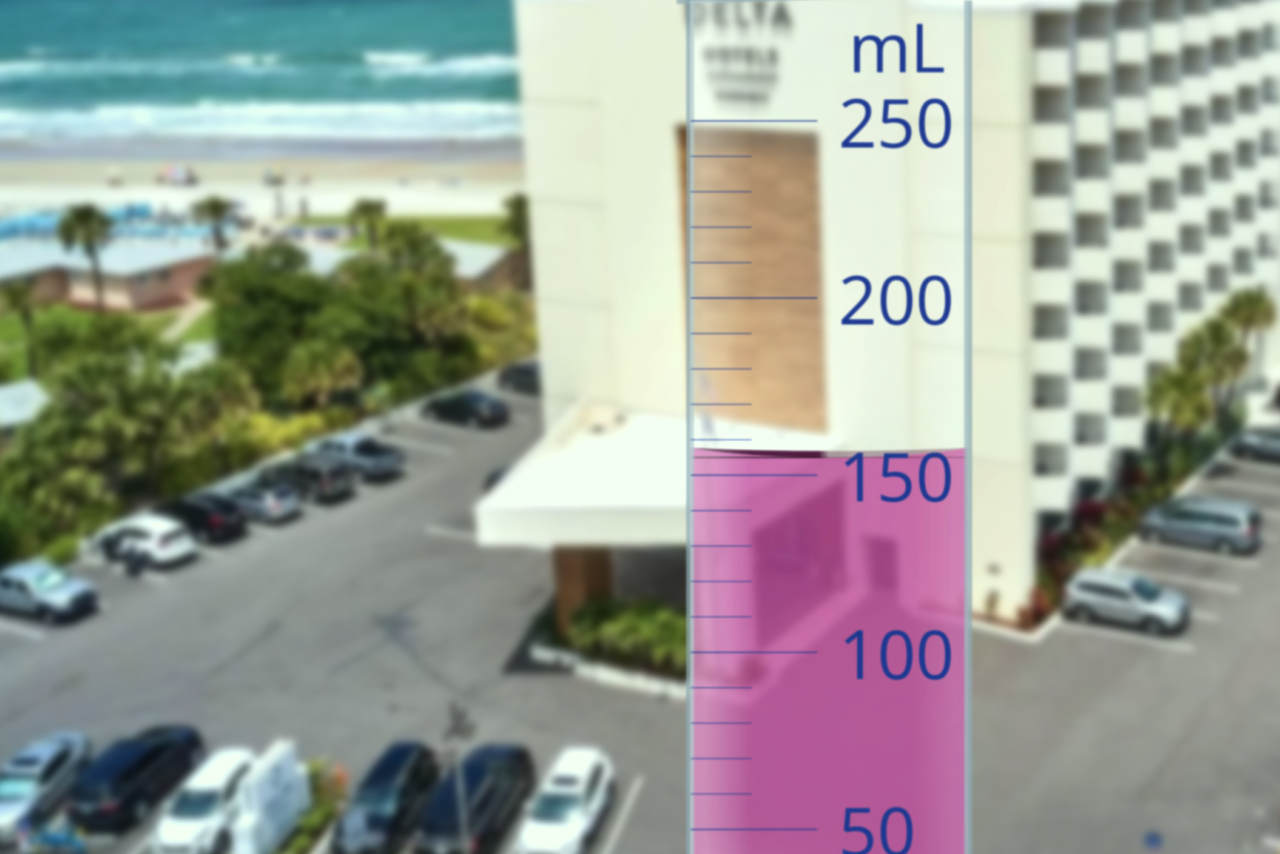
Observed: 155 (mL)
